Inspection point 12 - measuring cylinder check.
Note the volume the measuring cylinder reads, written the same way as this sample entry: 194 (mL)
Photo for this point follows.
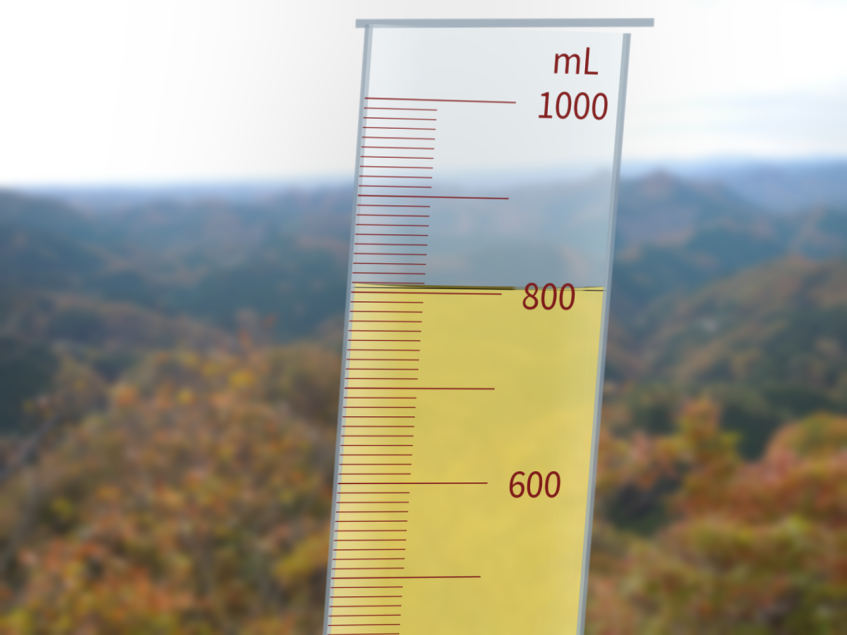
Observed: 805 (mL)
